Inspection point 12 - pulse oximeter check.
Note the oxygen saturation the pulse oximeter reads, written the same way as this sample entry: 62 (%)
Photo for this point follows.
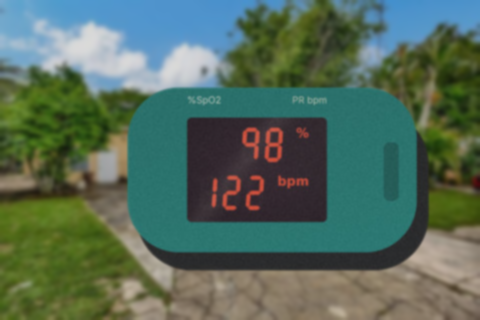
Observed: 98 (%)
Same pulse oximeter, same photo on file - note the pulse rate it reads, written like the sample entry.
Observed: 122 (bpm)
